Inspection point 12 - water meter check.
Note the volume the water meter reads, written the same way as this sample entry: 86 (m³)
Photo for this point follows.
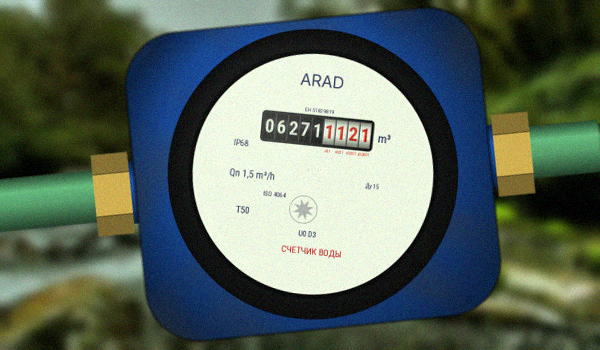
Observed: 6271.1121 (m³)
